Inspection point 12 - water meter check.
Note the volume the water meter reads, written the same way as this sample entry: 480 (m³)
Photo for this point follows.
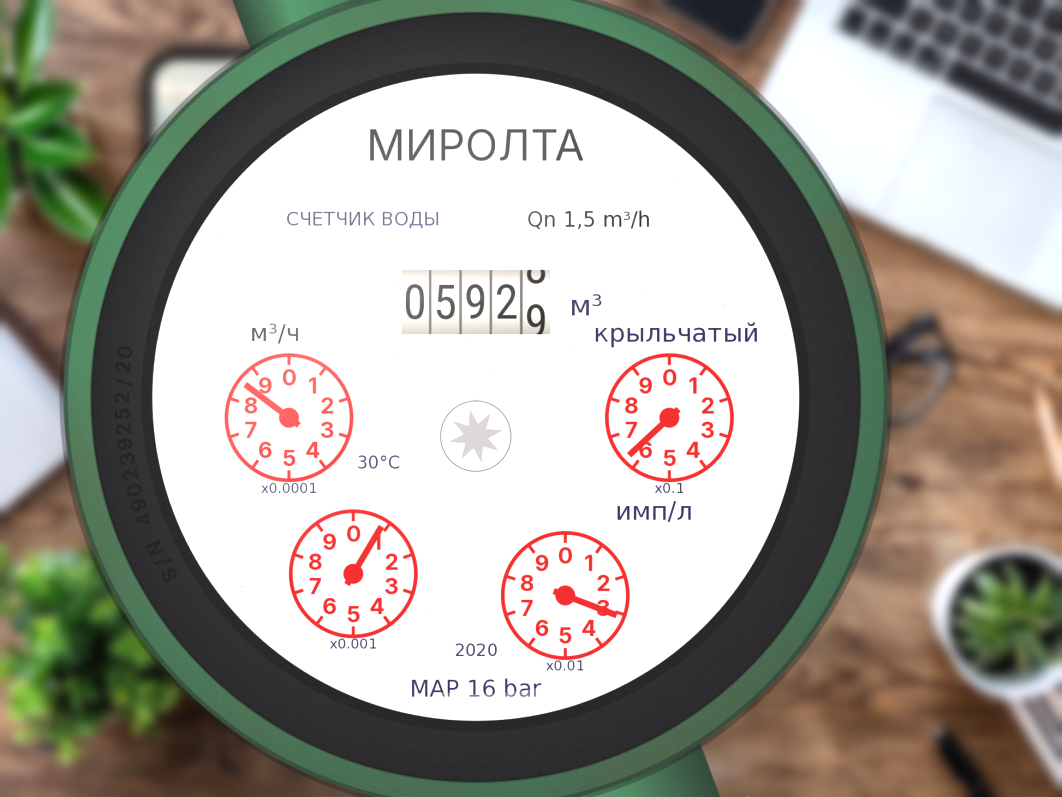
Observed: 5928.6308 (m³)
